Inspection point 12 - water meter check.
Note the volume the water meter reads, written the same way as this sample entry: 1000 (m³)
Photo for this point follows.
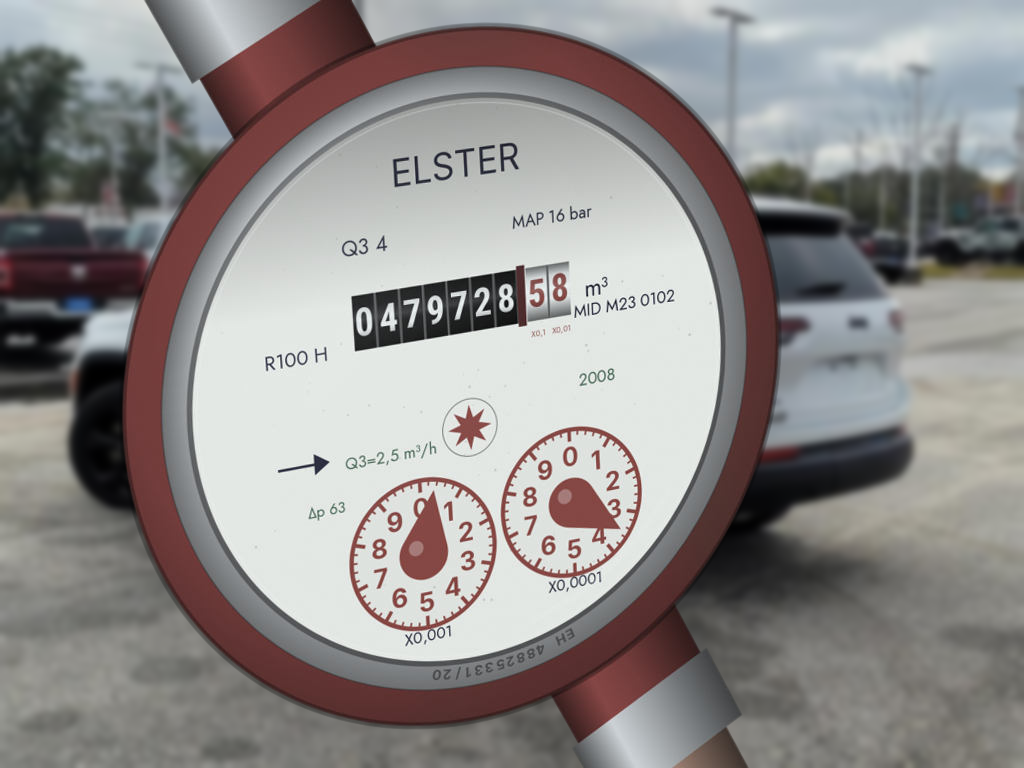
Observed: 479728.5803 (m³)
